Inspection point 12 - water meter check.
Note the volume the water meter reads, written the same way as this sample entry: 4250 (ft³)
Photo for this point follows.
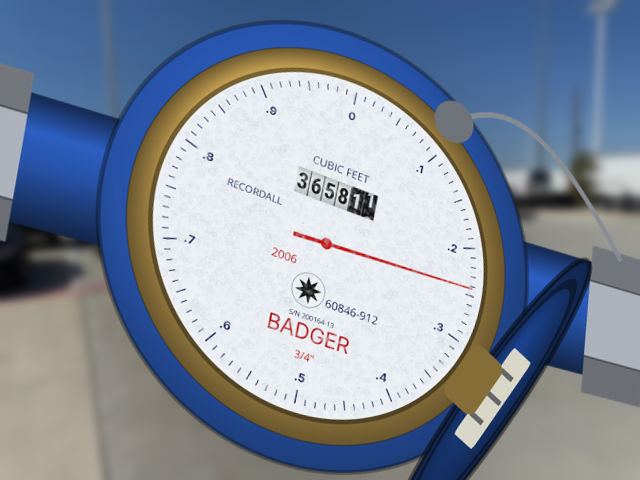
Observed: 365811.24 (ft³)
